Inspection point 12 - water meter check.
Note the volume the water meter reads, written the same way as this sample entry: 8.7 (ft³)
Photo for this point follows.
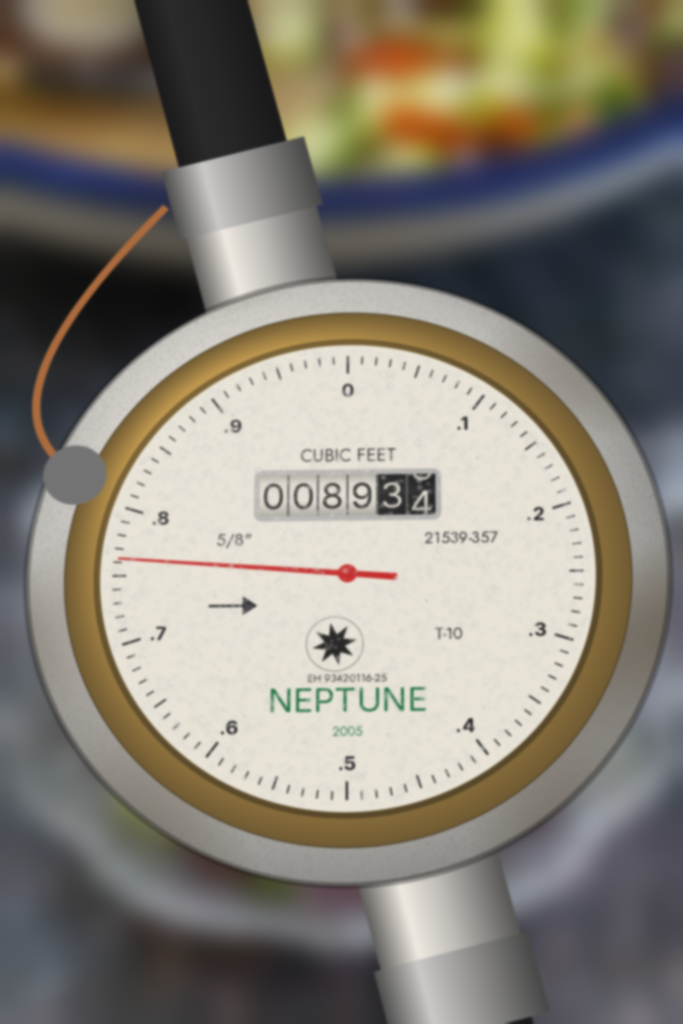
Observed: 8933.76 (ft³)
